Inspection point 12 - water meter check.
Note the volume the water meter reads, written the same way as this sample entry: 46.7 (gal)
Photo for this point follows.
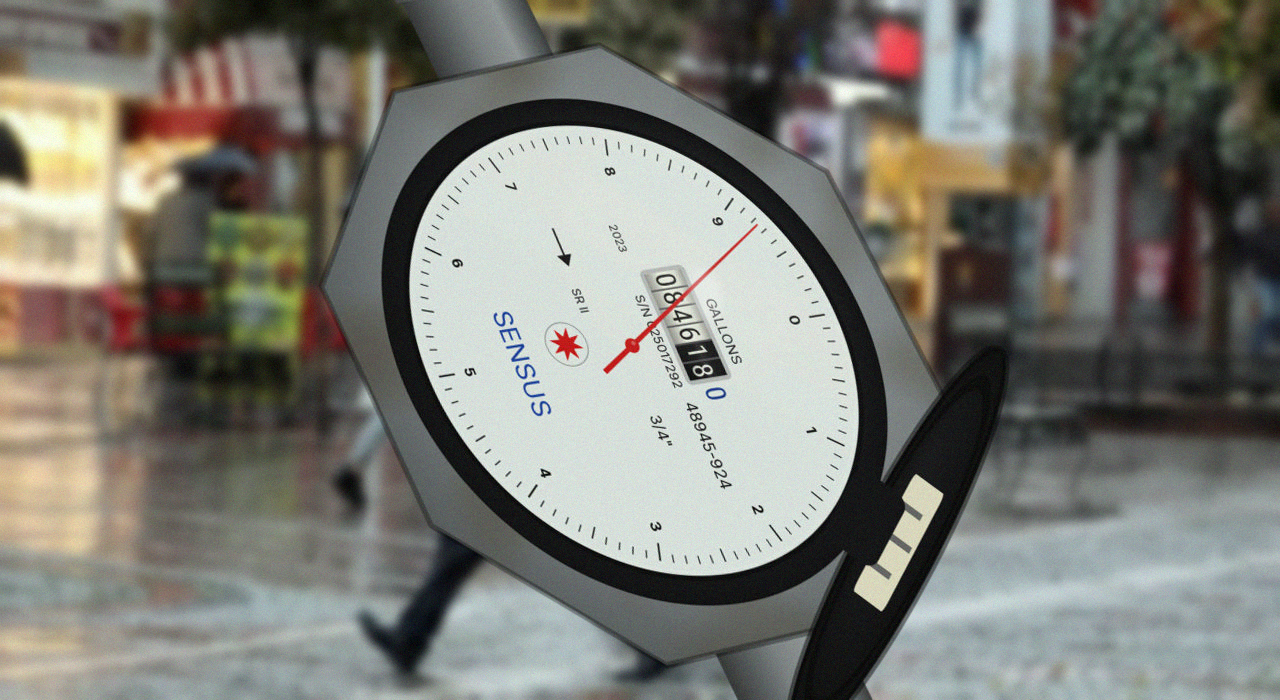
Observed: 846179.2 (gal)
